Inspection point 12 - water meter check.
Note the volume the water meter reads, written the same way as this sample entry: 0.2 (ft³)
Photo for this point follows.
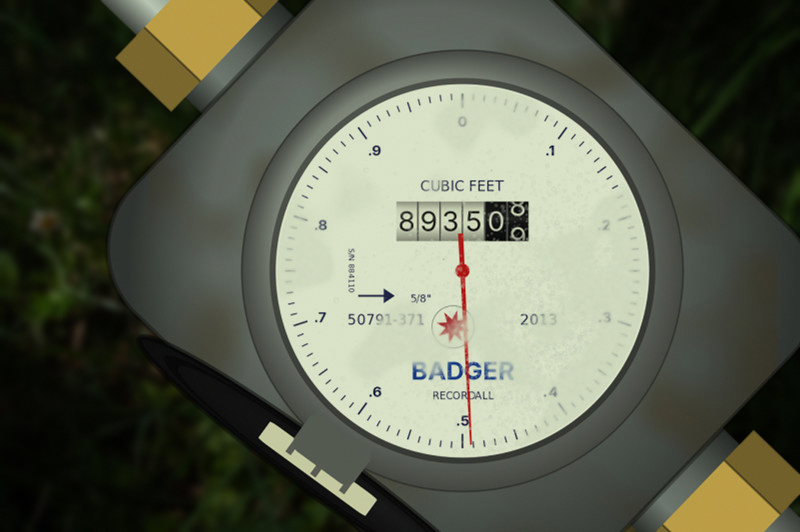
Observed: 893508.49 (ft³)
